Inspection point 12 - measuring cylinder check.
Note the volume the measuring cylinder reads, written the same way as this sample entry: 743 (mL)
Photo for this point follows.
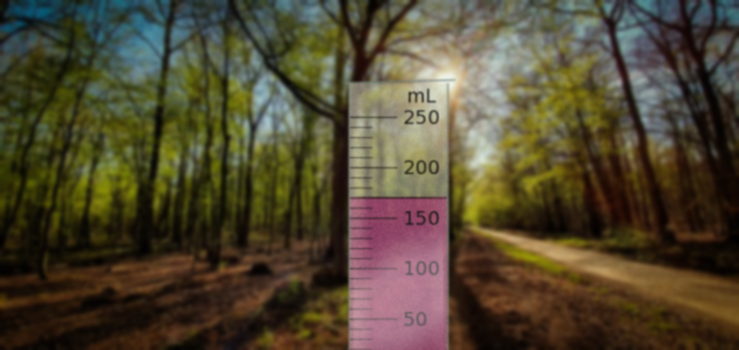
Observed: 170 (mL)
